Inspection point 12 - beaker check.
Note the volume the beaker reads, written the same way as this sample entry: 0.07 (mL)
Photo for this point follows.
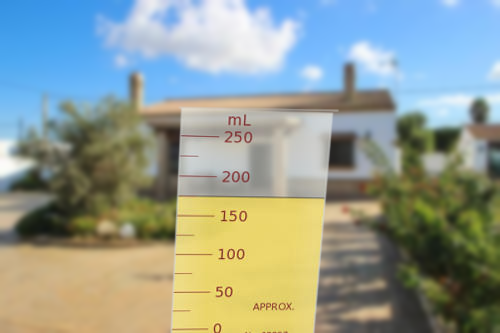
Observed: 175 (mL)
